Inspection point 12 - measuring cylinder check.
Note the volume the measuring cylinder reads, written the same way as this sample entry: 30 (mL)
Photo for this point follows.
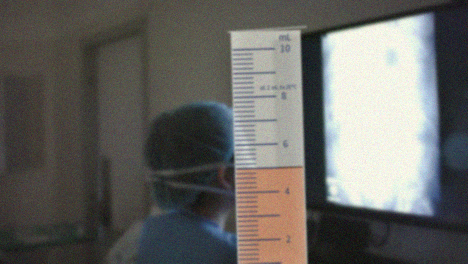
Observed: 5 (mL)
